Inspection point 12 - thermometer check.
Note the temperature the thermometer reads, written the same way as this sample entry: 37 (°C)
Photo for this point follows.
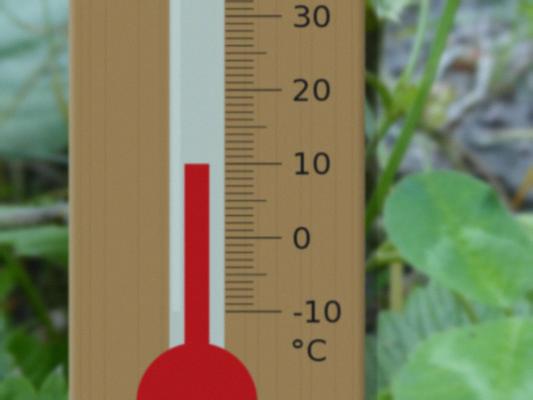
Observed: 10 (°C)
